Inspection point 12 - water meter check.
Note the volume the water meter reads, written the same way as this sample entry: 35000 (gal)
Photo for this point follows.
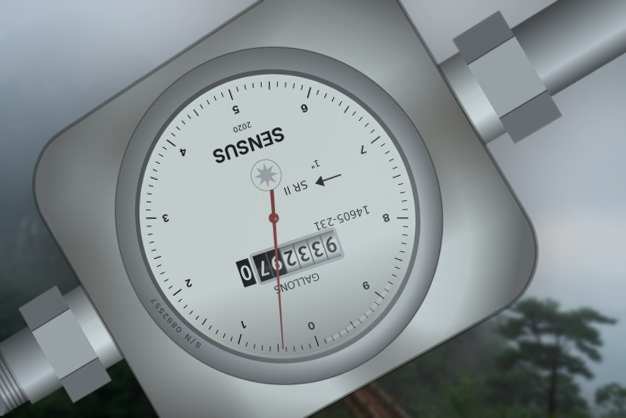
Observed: 9332970.4 (gal)
